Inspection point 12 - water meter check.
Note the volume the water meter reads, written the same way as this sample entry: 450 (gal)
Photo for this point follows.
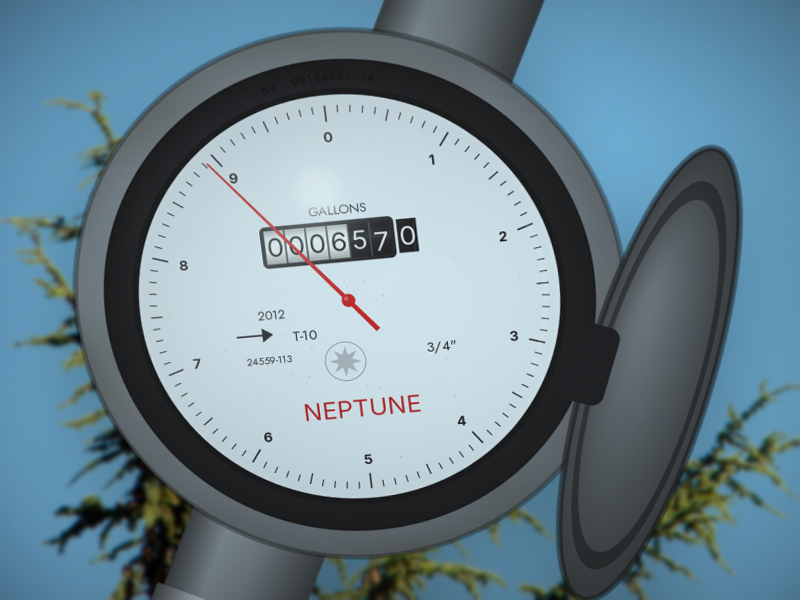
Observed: 6568.9 (gal)
